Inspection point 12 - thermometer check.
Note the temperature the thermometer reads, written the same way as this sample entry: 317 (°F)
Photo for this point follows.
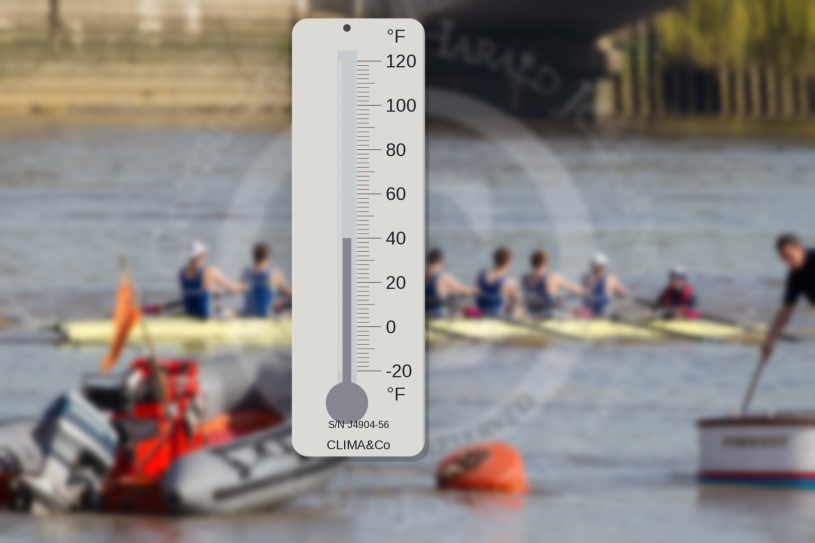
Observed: 40 (°F)
